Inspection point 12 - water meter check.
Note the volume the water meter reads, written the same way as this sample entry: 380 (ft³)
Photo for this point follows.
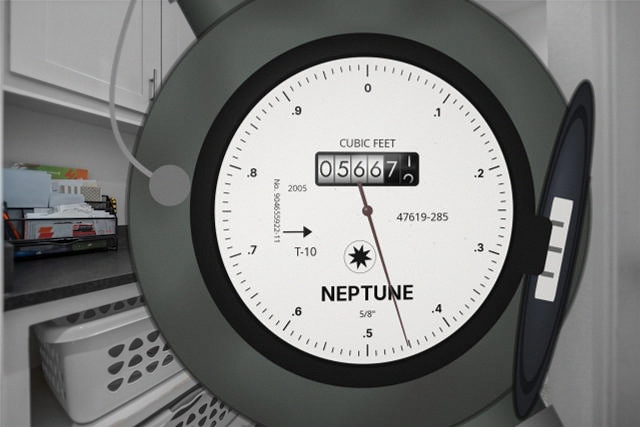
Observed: 56671.45 (ft³)
